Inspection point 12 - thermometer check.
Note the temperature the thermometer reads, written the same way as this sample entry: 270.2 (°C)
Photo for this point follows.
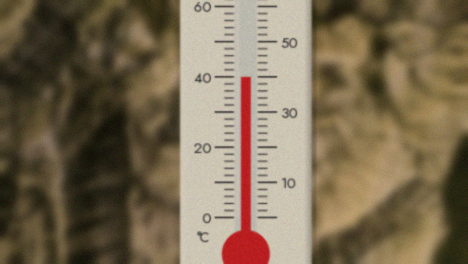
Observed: 40 (°C)
